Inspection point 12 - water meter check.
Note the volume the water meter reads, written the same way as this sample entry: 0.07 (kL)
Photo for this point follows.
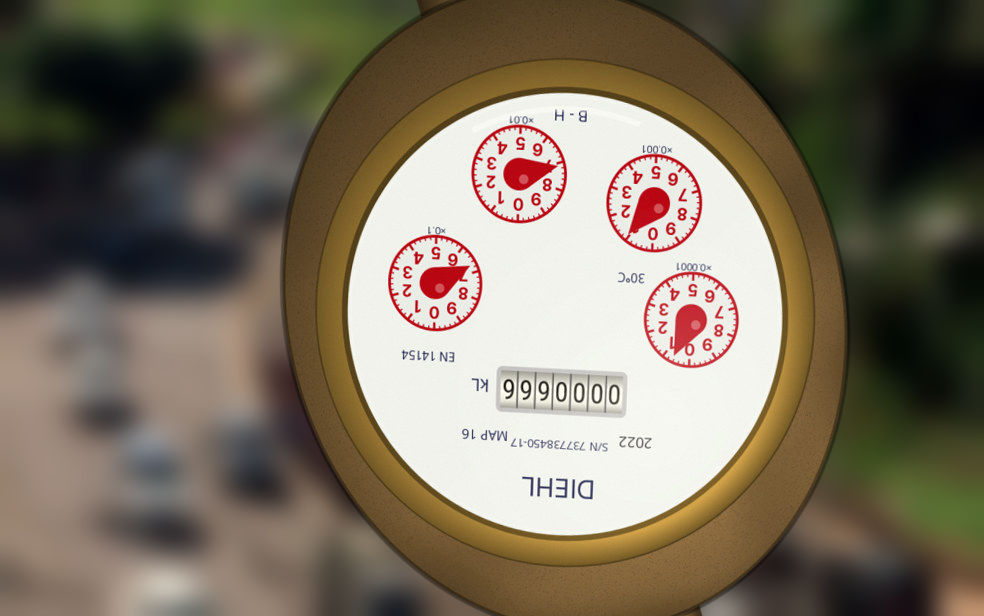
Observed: 666.6710 (kL)
